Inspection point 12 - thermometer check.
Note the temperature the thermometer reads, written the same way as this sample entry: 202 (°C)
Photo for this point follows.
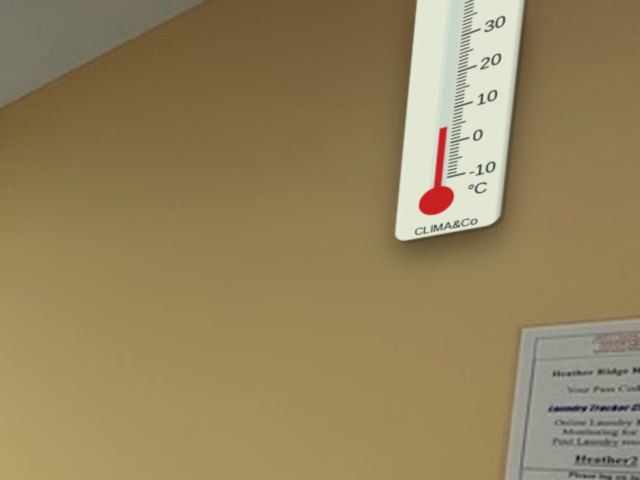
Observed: 5 (°C)
